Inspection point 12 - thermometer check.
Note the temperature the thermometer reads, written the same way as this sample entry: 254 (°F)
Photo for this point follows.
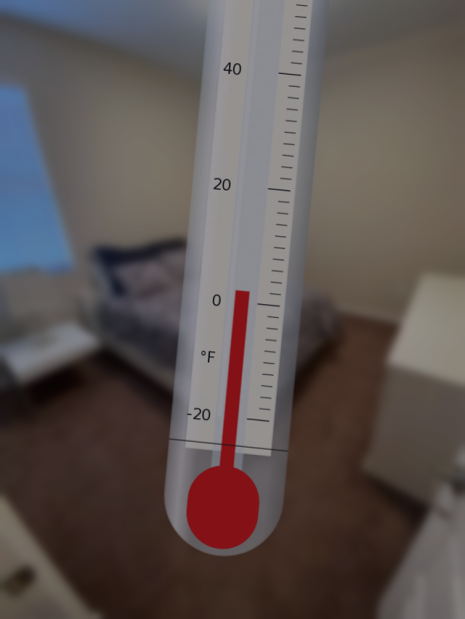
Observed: 2 (°F)
